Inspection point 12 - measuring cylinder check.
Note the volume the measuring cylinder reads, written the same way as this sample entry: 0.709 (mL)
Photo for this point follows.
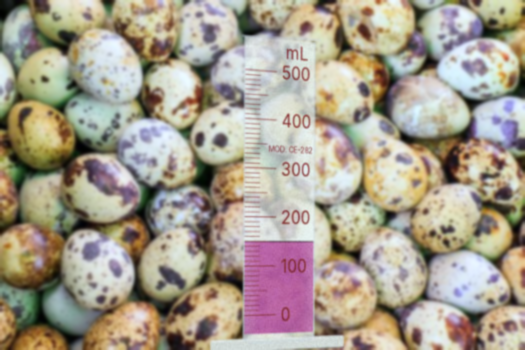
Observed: 150 (mL)
